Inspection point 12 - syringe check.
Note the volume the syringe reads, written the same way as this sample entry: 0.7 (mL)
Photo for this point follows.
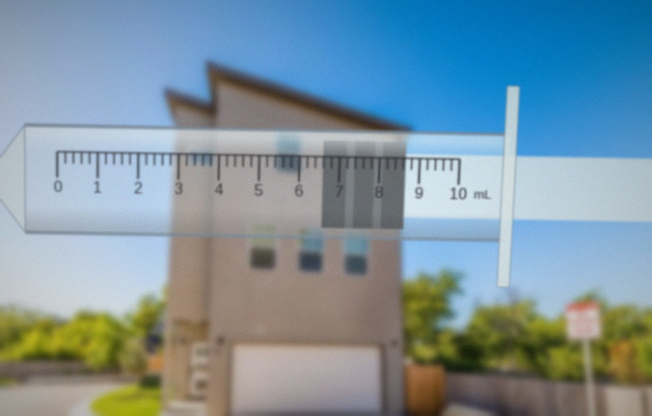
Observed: 6.6 (mL)
